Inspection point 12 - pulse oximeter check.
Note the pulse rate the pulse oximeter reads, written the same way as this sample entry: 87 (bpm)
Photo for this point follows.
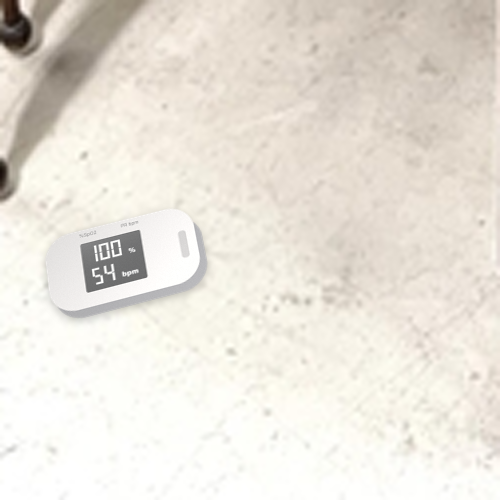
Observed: 54 (bpm)
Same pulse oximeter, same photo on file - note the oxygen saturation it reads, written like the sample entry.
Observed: 100 (%)
